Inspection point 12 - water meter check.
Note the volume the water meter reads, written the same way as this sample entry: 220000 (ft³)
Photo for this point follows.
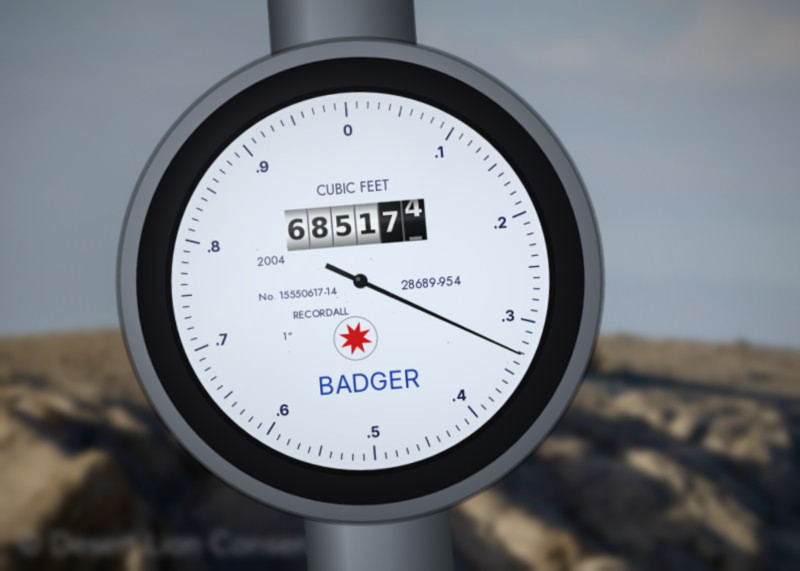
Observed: 685174.33 (ft³)
